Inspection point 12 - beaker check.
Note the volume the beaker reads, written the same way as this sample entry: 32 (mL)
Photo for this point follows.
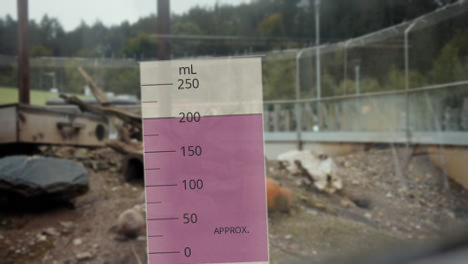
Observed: 200 (mL)
